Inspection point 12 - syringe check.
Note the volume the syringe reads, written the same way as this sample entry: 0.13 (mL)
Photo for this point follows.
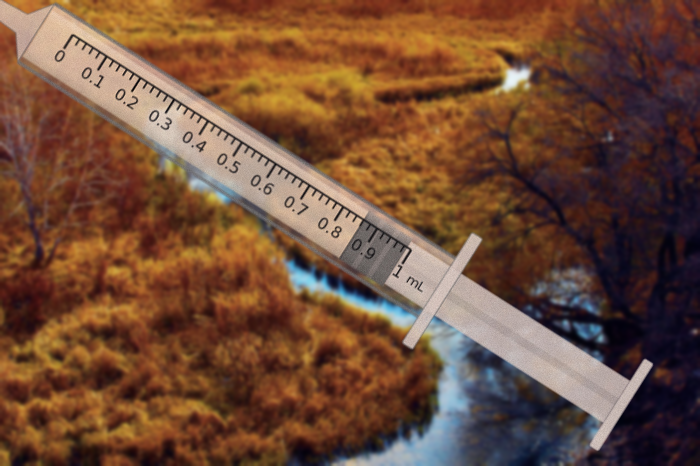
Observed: 0.86 (mL)
